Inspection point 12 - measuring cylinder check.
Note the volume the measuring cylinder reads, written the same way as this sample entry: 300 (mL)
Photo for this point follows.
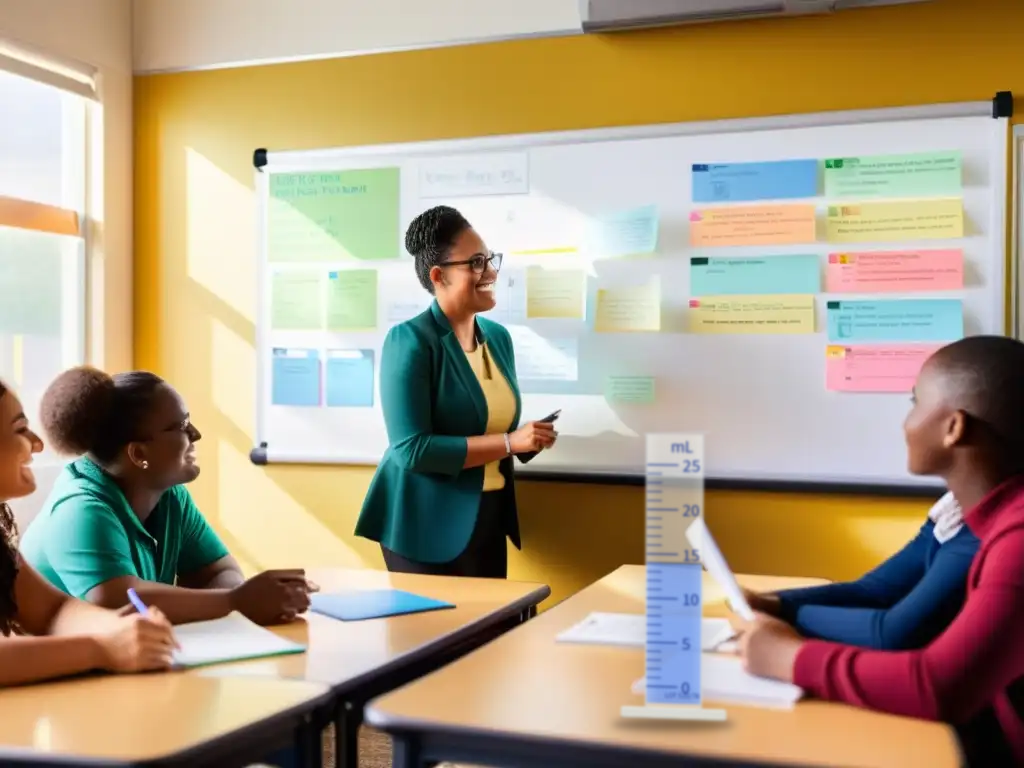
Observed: 14 (mL)
